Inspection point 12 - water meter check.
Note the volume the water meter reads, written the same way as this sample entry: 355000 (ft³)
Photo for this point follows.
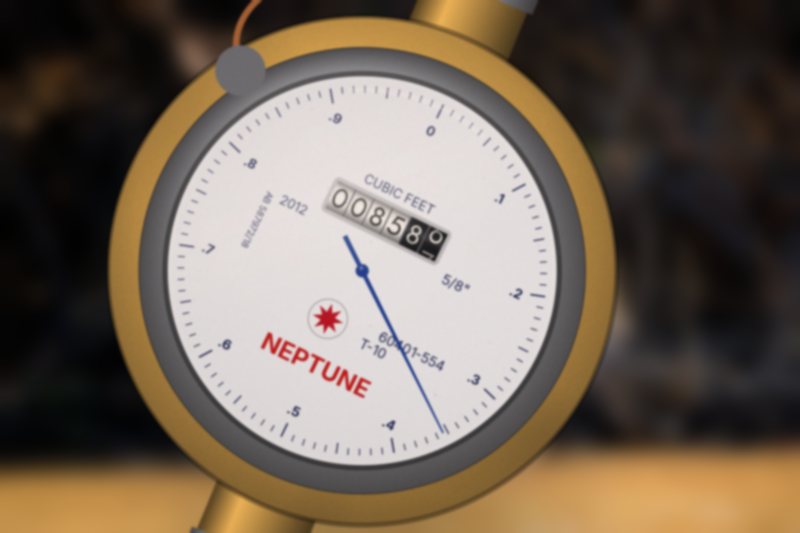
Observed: 8586.35 (ft³)
